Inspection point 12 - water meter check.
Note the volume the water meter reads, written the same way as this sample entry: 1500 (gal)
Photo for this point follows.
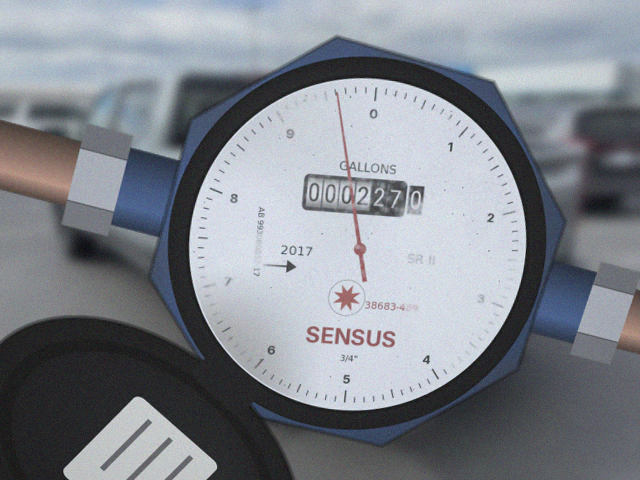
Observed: 2269.6 (gal)
